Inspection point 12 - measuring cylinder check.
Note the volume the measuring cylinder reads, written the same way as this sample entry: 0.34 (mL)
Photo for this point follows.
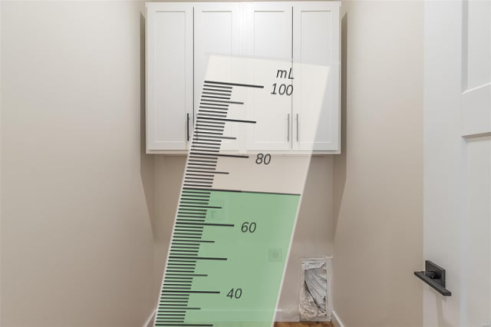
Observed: 70 (mL)
